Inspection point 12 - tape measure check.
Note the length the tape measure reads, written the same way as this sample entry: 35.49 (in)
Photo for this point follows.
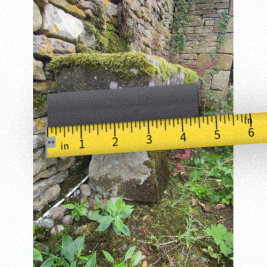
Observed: 4.5 (in)
